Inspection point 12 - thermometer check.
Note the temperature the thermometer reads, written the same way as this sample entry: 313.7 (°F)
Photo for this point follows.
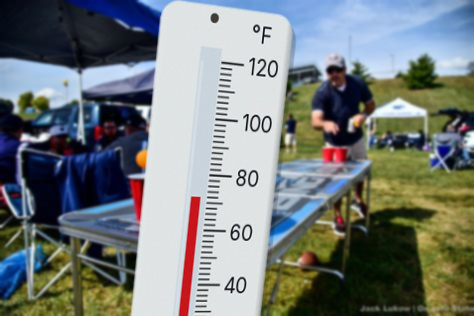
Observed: 72 (°F)
